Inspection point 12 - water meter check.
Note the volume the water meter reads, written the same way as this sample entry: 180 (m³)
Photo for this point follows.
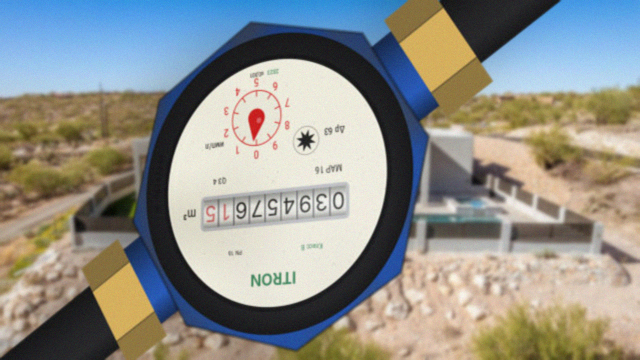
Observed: 394576.150 (m³)
